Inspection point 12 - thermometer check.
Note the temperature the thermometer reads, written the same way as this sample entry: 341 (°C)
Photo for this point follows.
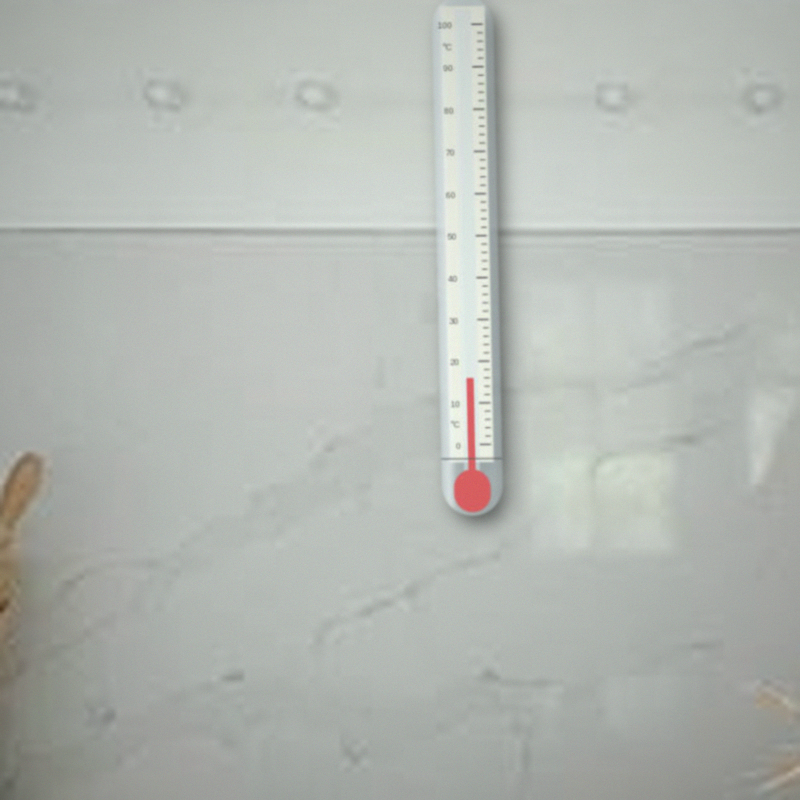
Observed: 16 (°C)
